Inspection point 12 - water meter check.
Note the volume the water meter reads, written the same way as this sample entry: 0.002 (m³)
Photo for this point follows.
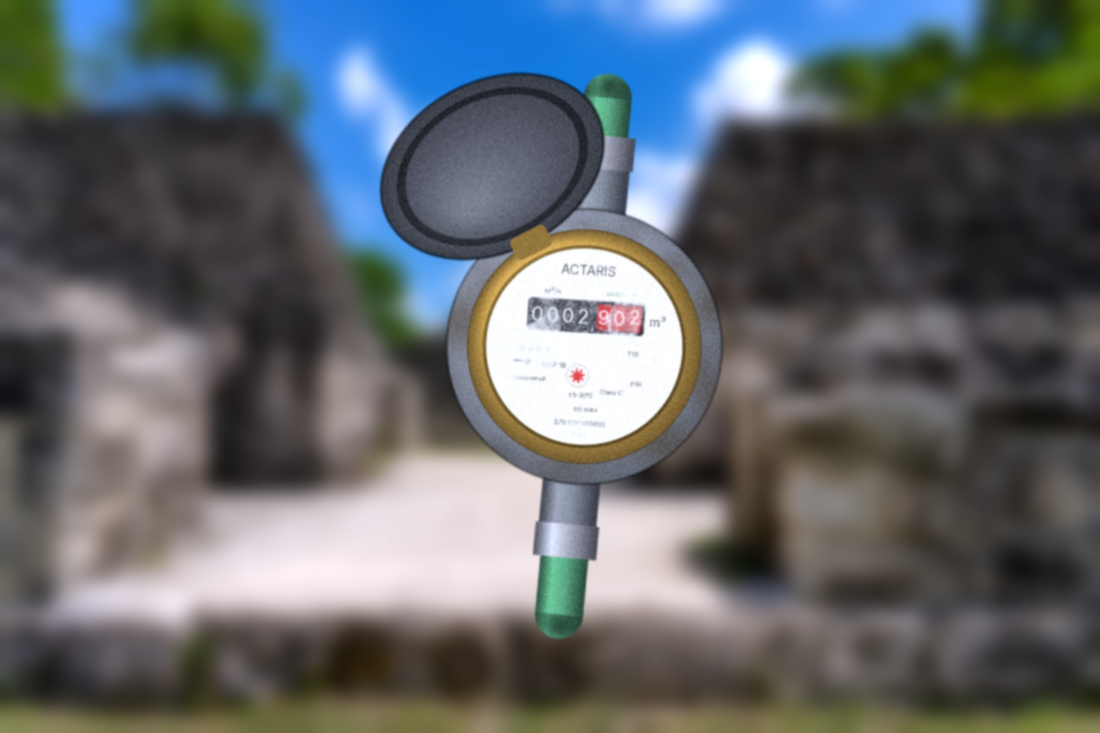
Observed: 2.902 (m³)
